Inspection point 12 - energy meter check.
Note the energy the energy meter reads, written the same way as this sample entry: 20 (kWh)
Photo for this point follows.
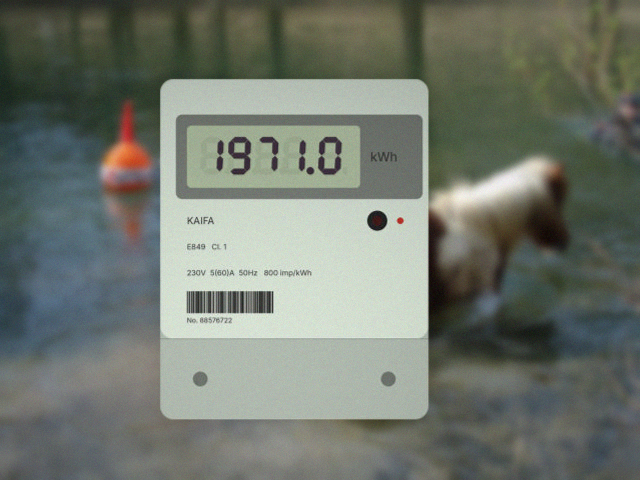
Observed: 1971.0 (kWh)
